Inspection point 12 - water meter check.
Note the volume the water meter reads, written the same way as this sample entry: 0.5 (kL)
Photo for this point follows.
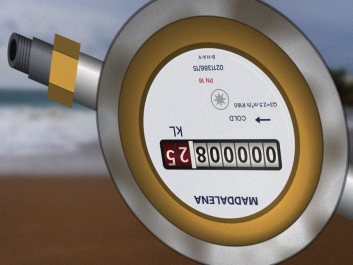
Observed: 8.25 (kL)
